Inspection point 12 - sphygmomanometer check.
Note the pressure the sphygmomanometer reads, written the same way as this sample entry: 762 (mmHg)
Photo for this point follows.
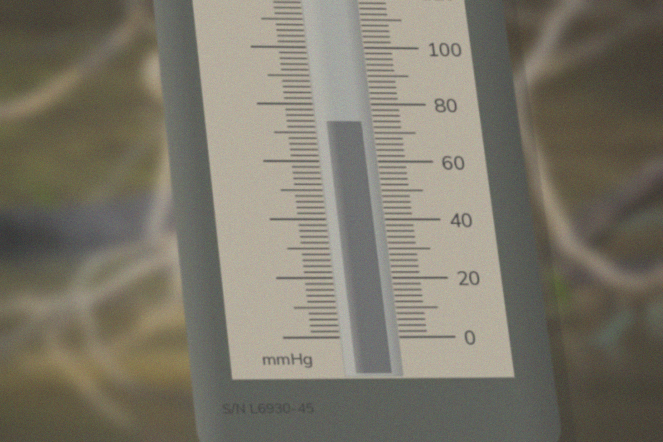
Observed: 74 (mmHg)
